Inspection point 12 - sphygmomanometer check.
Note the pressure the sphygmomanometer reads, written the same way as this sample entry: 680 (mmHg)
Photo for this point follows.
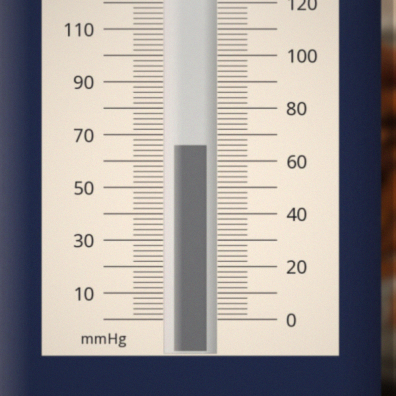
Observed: 66 (mmHg)
